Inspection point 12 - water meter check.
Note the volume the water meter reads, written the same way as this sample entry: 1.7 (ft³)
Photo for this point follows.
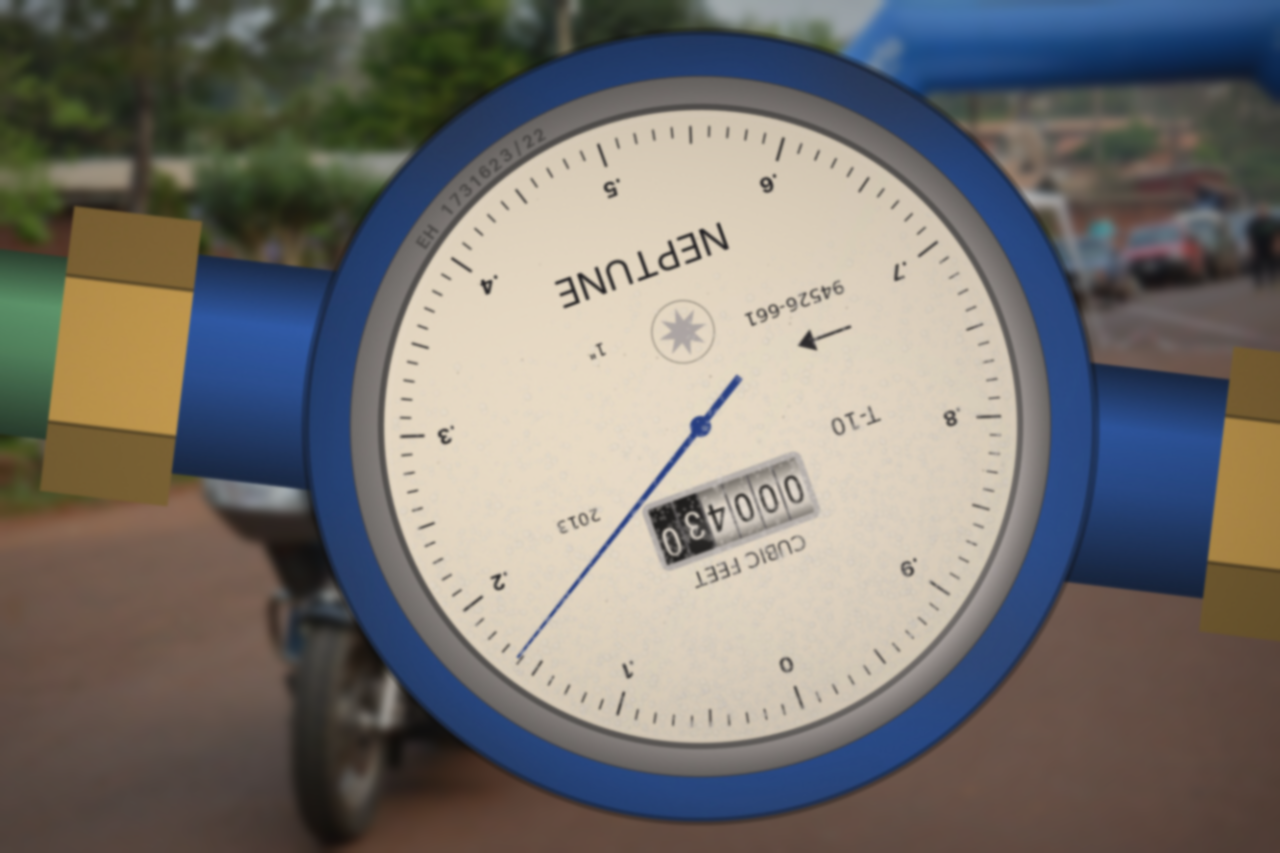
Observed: 430.16 (ft³)
